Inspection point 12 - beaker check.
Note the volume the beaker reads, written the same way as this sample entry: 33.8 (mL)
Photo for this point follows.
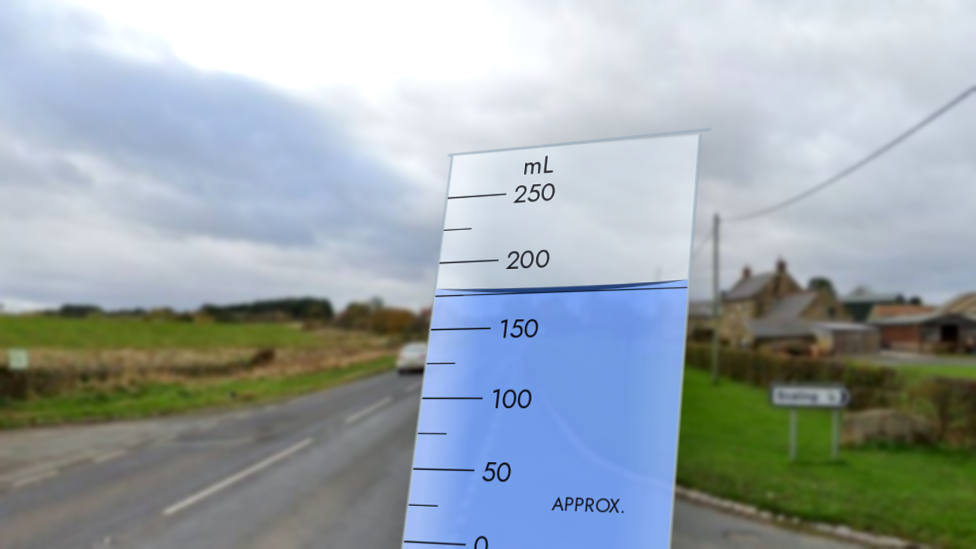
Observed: 175 (mL)
